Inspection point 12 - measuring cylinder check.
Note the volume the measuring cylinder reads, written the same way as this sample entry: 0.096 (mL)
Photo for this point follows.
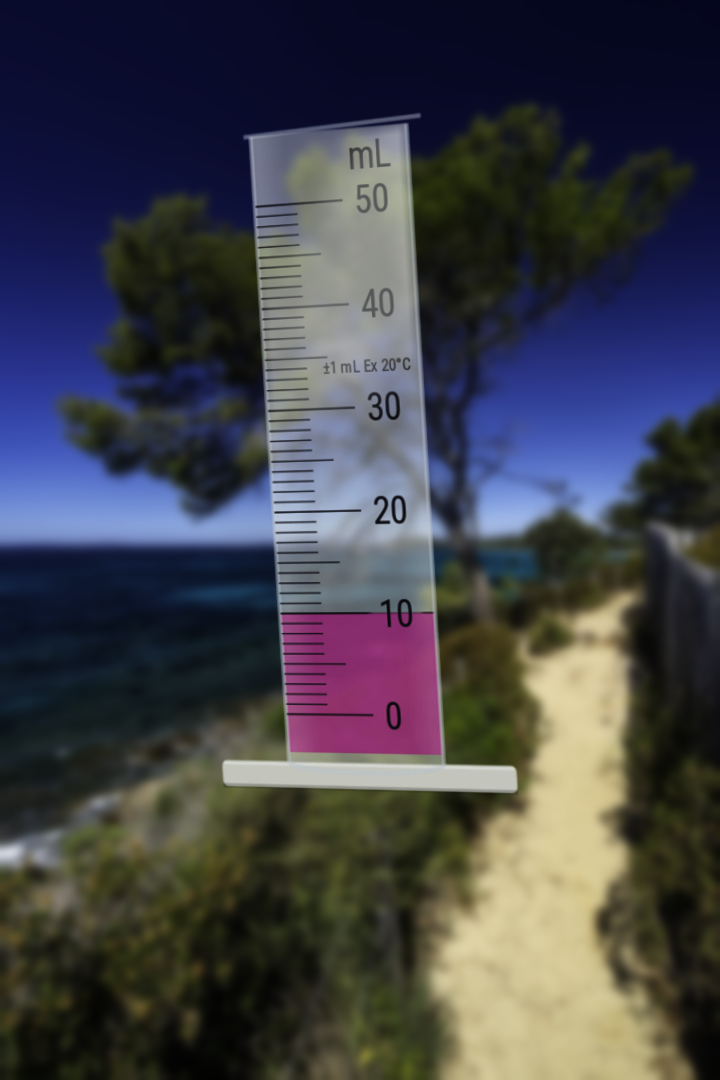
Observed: 10 (mL)
